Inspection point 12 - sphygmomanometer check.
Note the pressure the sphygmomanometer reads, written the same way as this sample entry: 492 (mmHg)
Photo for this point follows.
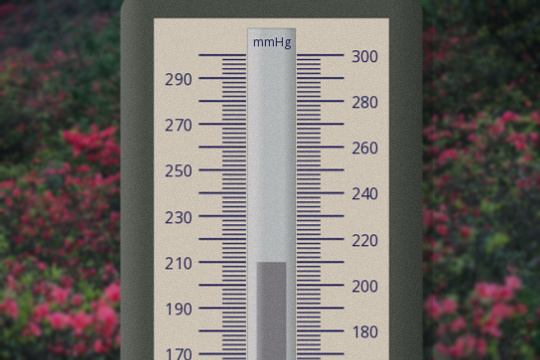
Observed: 210 (mmHg)
